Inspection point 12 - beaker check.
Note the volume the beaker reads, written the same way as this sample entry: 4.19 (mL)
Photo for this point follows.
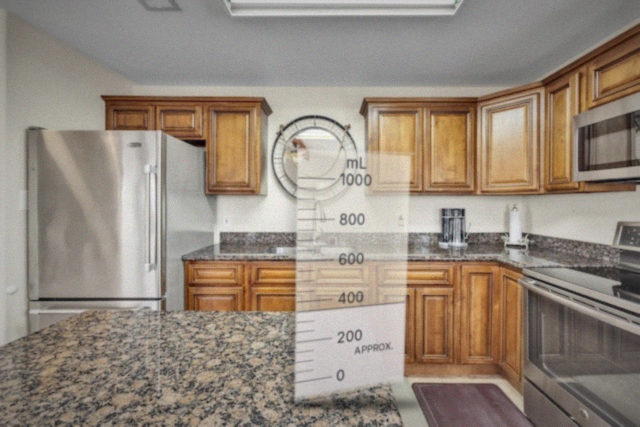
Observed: 350 (mL)
